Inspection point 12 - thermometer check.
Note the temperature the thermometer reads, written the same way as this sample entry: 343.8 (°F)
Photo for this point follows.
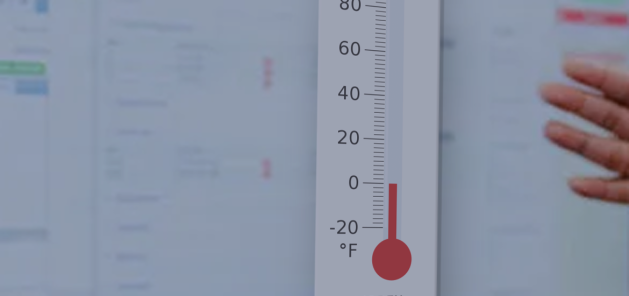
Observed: 0 (°F)
